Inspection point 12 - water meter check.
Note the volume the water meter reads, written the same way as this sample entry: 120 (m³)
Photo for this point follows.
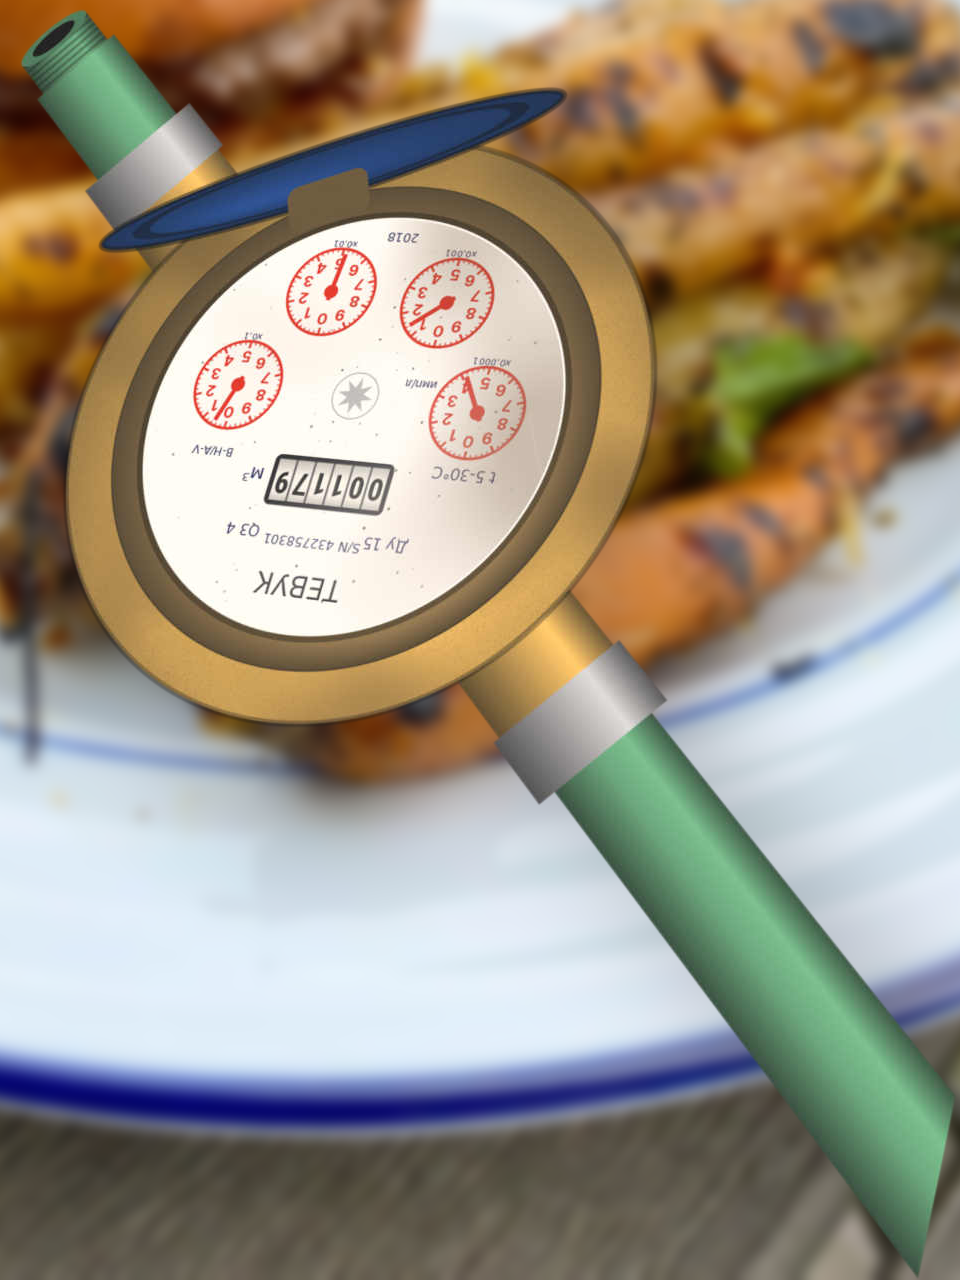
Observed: 1179.0514 (m³)
